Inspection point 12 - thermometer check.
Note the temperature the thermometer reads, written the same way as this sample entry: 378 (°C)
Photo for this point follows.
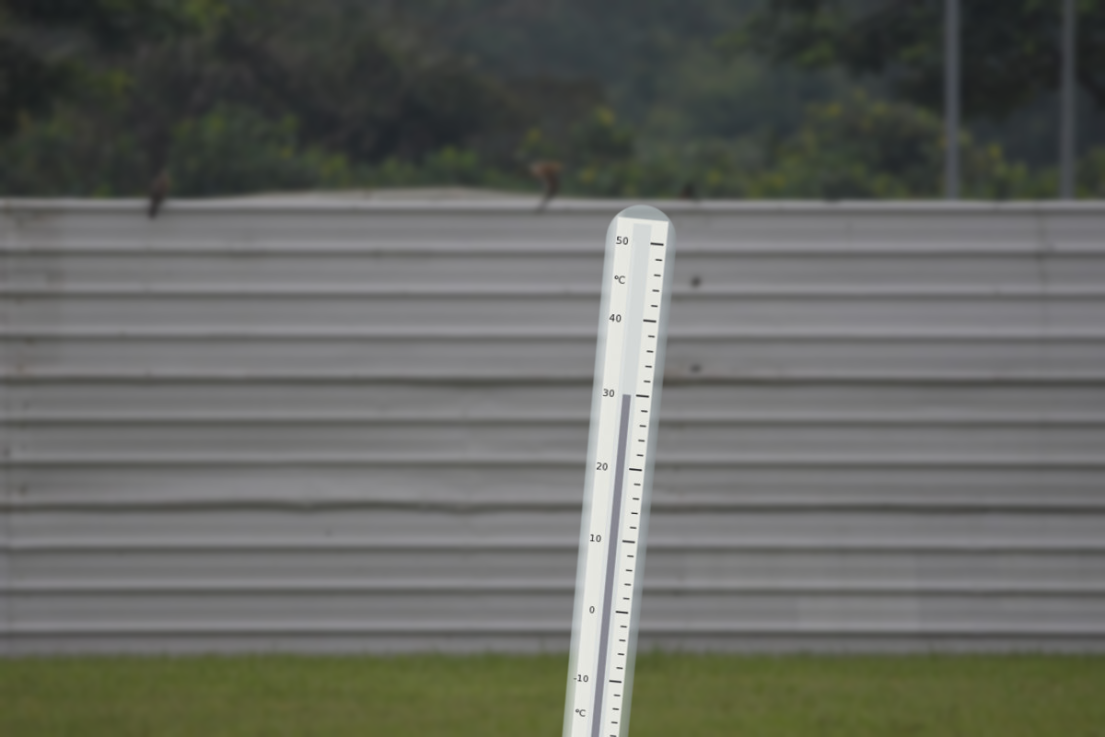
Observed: 30 (°C)
